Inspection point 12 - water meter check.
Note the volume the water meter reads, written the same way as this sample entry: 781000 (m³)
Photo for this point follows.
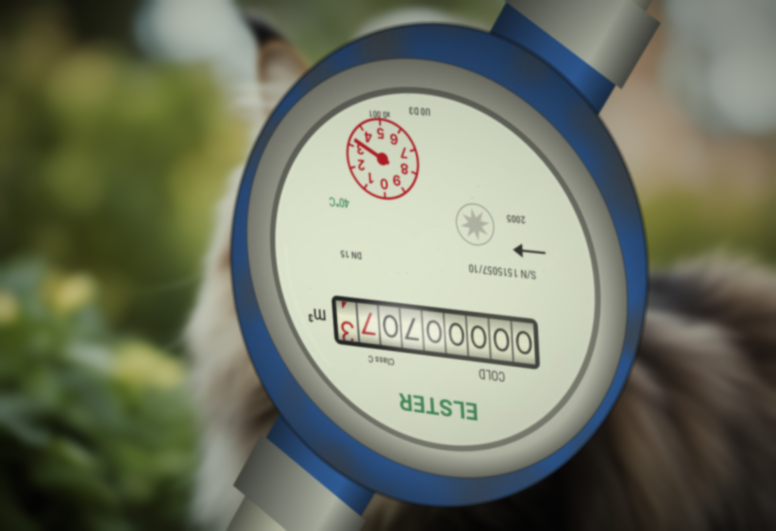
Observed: 70.733 (m³)
